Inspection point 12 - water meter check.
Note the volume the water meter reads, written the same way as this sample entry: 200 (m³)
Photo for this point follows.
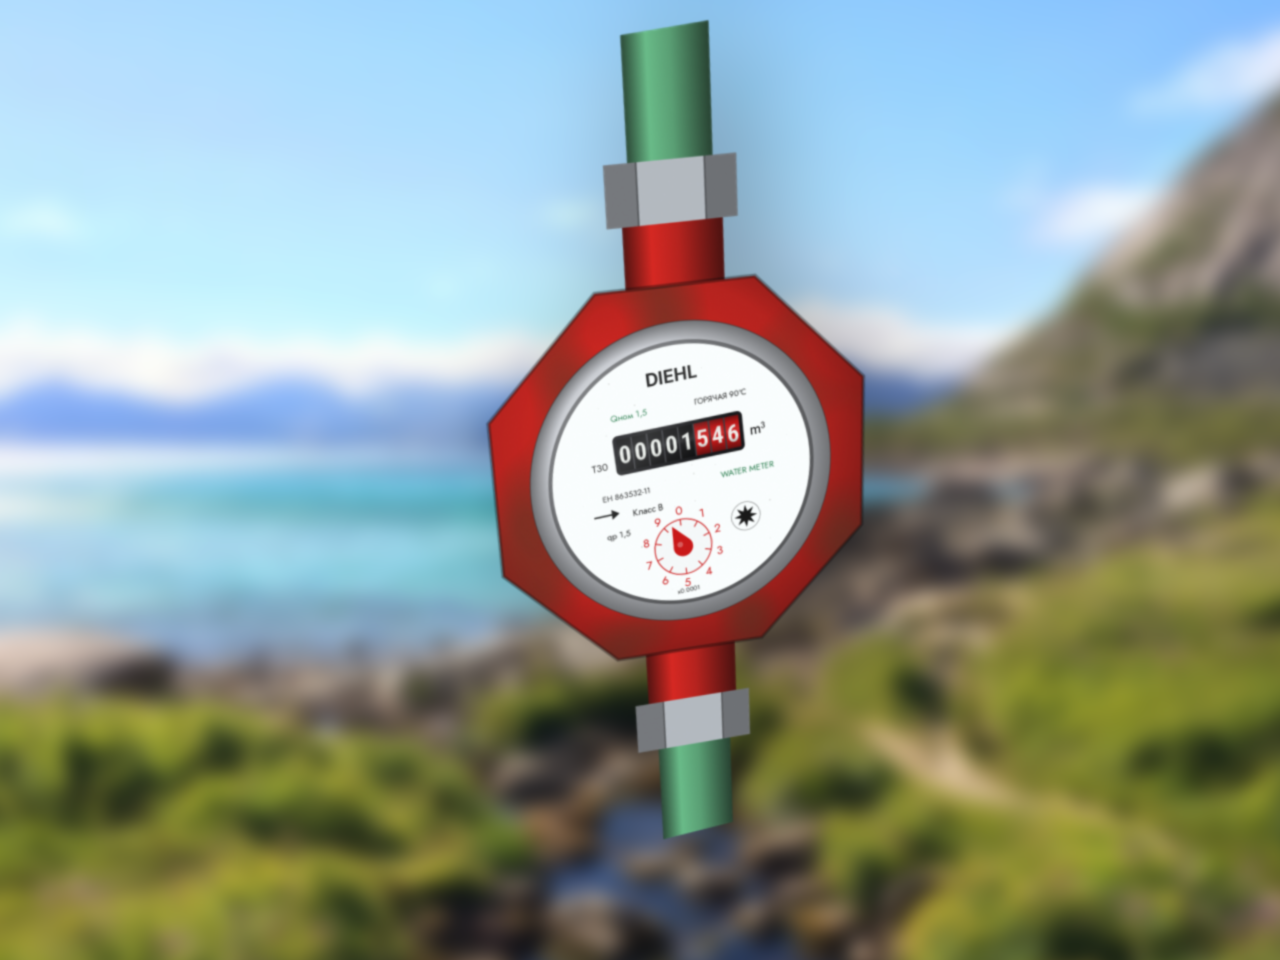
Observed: 1.5459 (m³)
